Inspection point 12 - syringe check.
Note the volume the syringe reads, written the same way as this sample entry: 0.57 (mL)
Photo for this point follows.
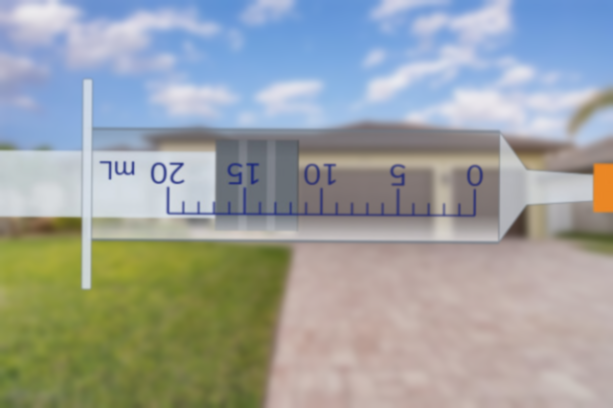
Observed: 11.5 (mL)
